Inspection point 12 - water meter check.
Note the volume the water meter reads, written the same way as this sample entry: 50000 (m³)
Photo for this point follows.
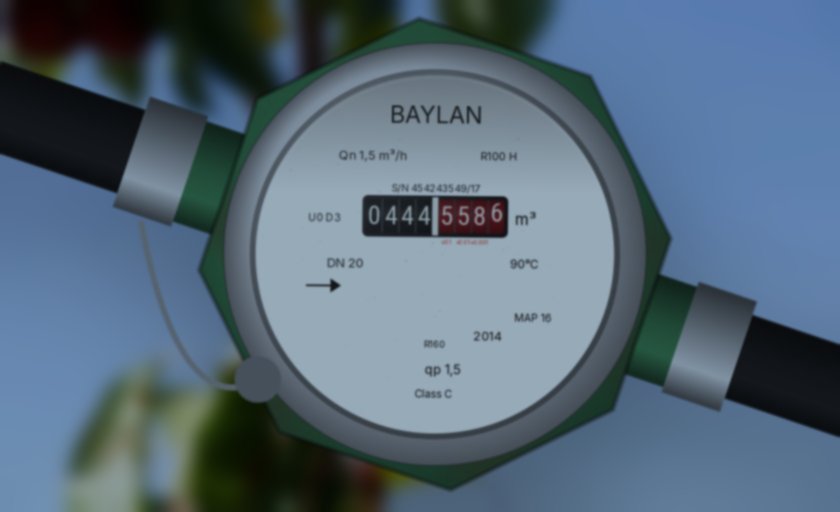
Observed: 444.5586 (m³)
